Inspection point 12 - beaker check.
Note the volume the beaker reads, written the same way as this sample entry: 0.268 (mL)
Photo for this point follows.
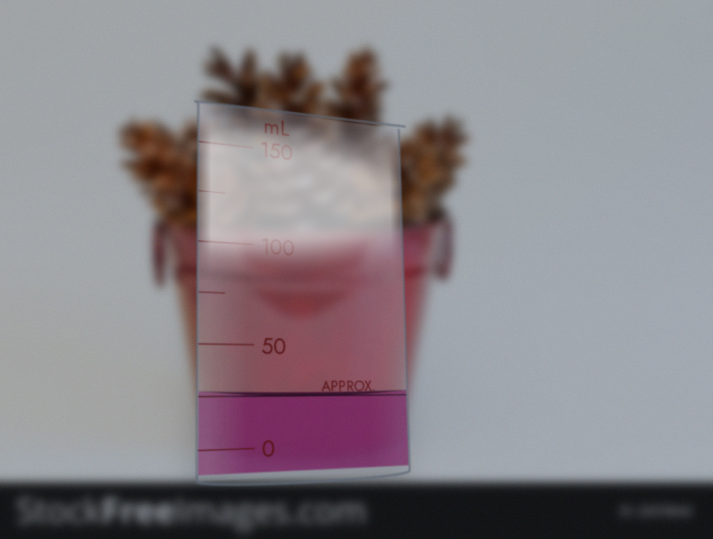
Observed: 25 (mL)
